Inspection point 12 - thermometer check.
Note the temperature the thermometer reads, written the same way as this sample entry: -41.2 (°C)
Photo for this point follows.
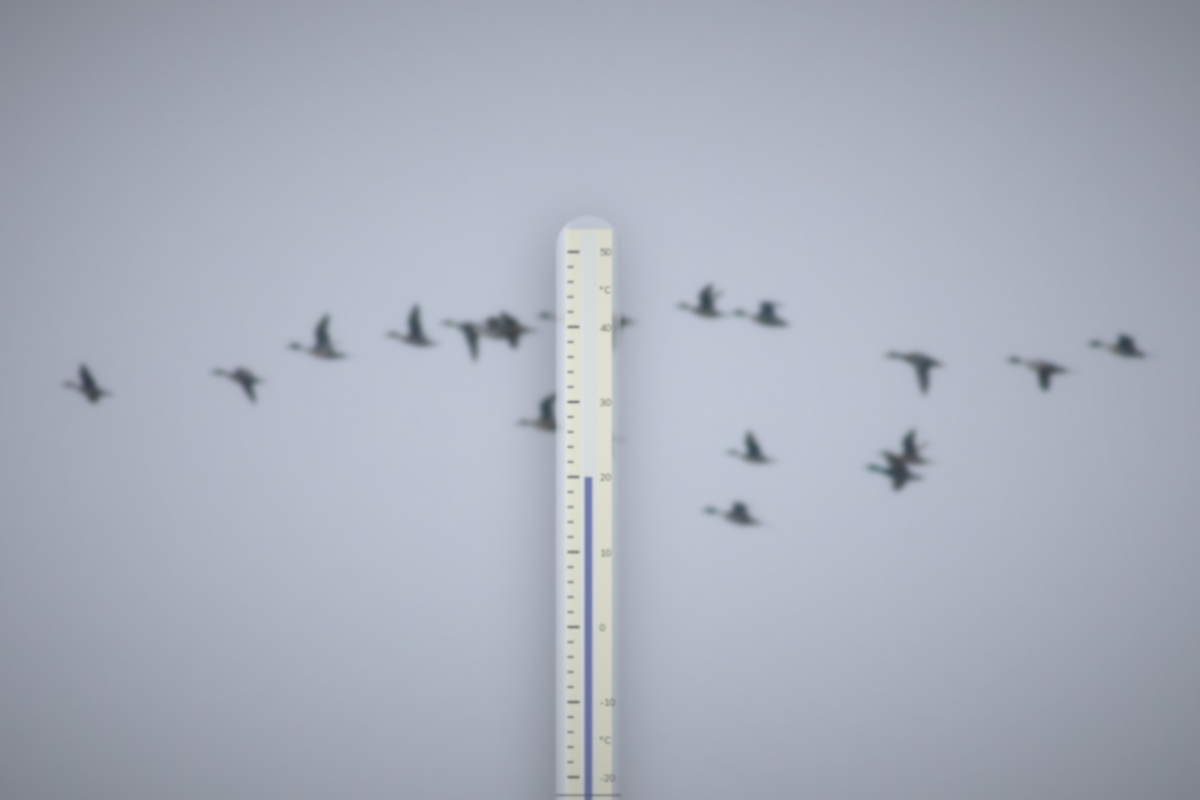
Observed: 20 (°C)
